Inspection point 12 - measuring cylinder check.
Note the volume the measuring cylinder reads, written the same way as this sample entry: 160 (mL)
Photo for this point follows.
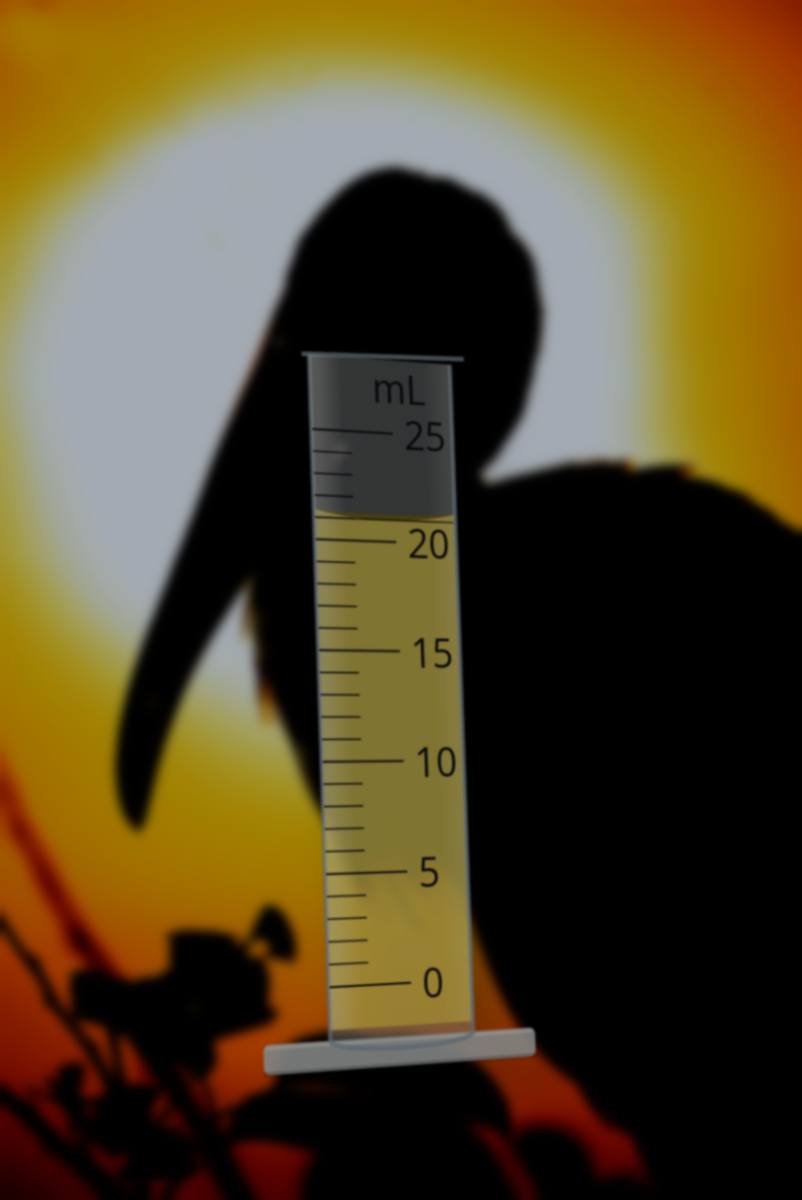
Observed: 21 (mL)
